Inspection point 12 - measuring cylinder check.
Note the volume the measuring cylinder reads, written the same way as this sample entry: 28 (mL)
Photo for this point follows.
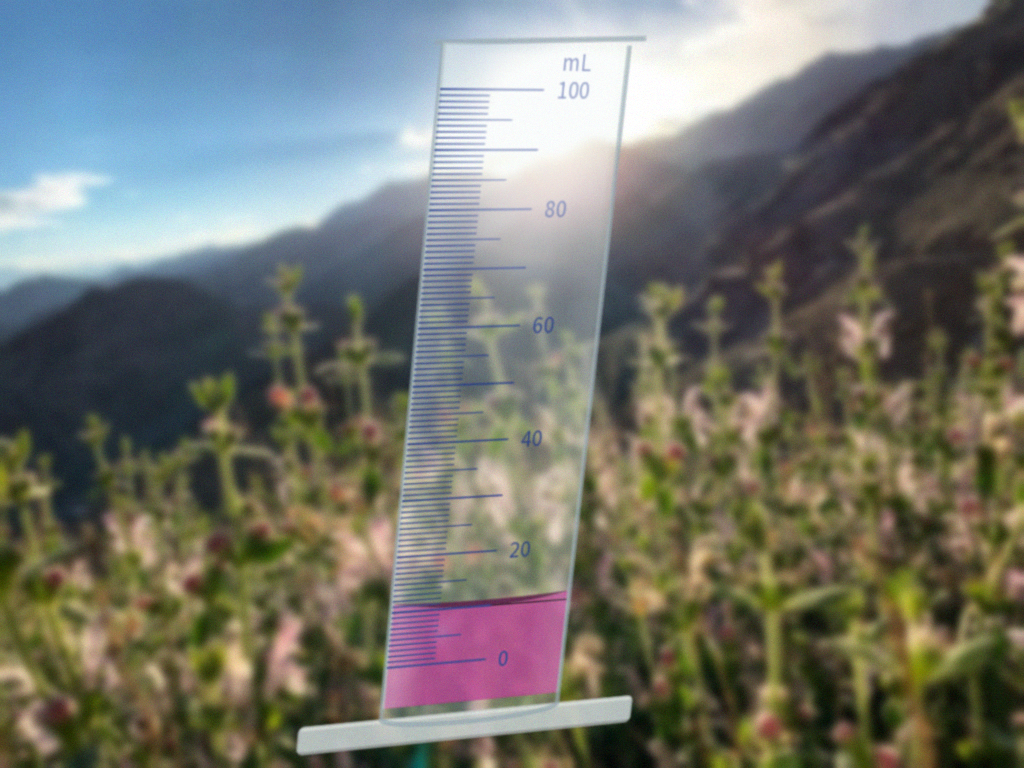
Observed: 10 (mL)
